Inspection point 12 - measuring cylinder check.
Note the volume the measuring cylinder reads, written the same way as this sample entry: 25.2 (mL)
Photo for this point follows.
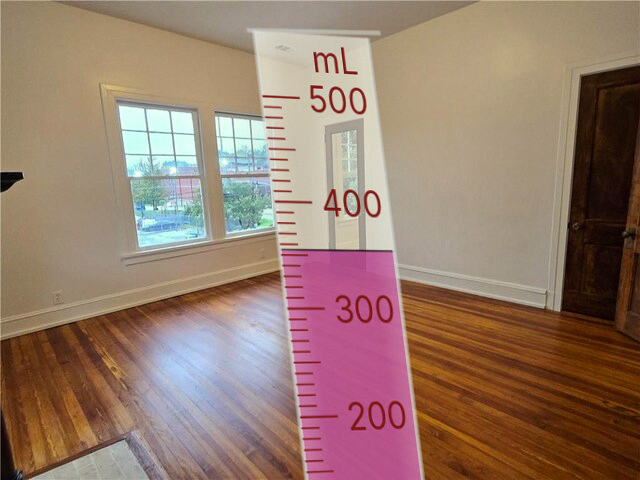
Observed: 355 (mL)
